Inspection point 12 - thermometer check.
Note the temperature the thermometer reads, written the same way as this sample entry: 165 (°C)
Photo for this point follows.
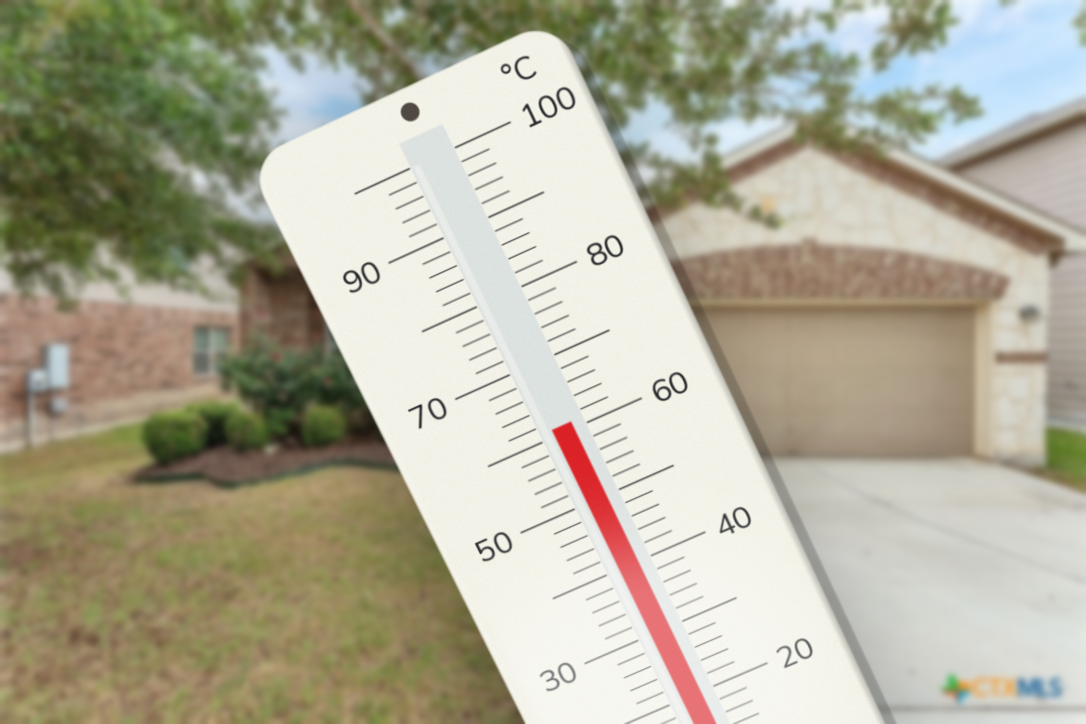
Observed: 61 (°C)
